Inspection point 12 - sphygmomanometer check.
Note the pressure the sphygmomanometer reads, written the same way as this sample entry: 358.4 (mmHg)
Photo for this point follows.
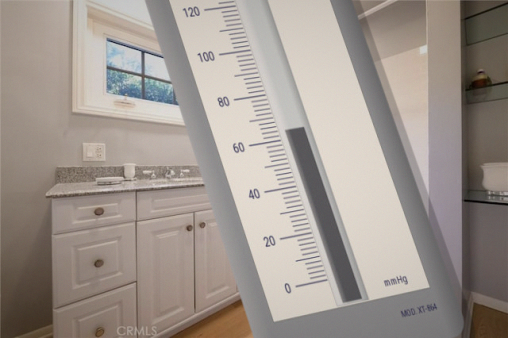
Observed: 64 (mmHg)
